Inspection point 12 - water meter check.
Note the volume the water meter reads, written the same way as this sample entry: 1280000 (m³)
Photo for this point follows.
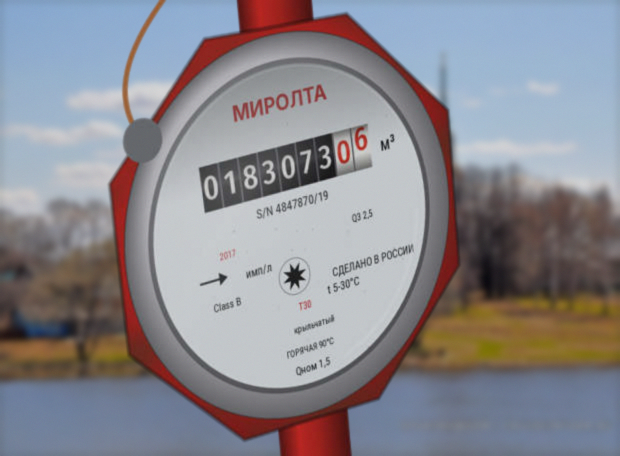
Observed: 183073.06 (m³)
